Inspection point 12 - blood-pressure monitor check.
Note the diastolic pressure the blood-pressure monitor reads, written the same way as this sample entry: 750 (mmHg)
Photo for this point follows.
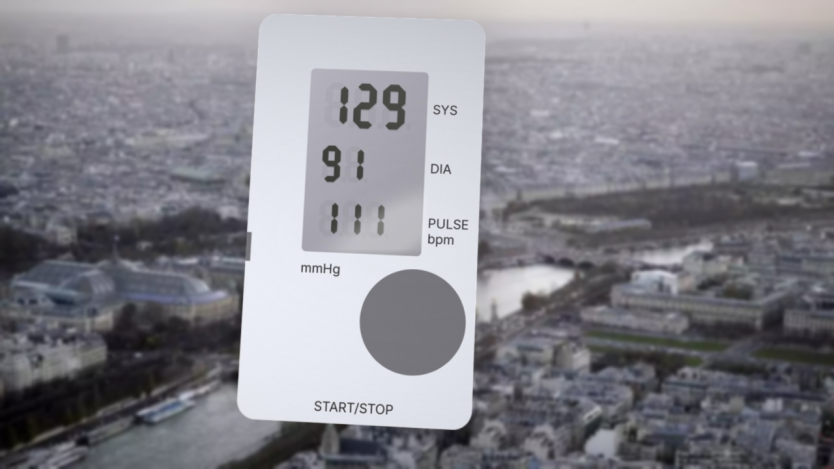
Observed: 91 (mmHg)
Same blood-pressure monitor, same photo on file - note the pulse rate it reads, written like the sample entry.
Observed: 111 (bpm)
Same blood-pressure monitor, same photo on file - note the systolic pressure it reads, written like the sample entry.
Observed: 129 (mmHg)
